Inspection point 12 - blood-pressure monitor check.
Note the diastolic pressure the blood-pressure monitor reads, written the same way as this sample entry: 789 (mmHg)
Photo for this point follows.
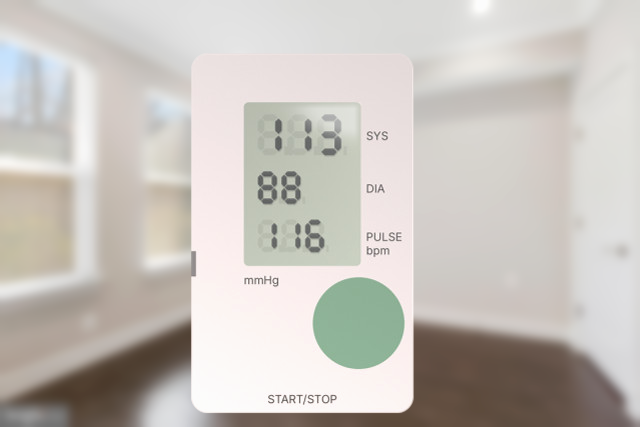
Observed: 88 (mmHg)
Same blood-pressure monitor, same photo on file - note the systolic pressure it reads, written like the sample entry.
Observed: 113 (mmHg)
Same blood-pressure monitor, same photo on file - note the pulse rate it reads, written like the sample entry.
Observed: 116 (bpm)
